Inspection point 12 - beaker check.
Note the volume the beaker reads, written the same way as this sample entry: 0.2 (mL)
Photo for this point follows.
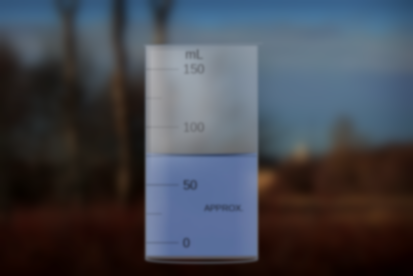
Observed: 75 (mL)
